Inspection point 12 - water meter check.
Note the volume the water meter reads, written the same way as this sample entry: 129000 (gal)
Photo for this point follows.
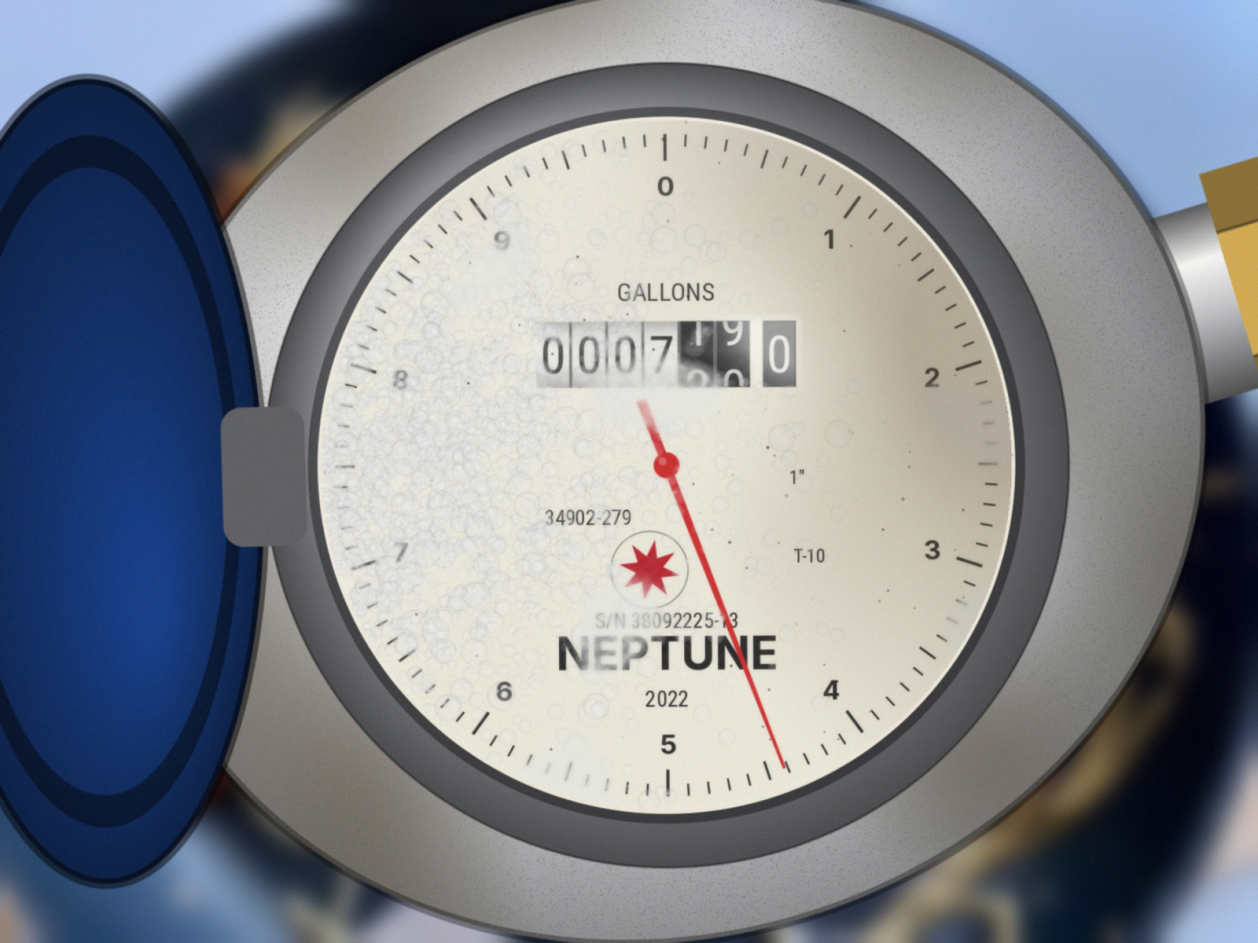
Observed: 7194.4 (gal)
